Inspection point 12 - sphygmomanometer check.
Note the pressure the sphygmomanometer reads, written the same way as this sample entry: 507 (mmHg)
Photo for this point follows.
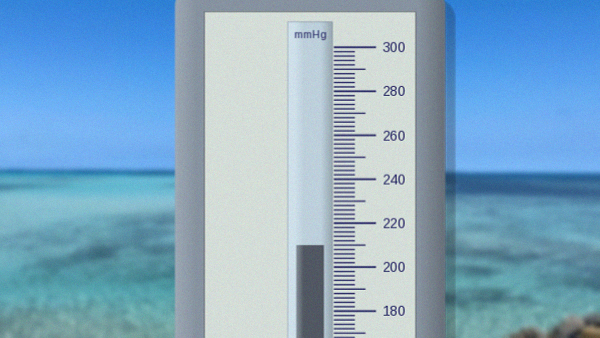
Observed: 210 (mmHg)
